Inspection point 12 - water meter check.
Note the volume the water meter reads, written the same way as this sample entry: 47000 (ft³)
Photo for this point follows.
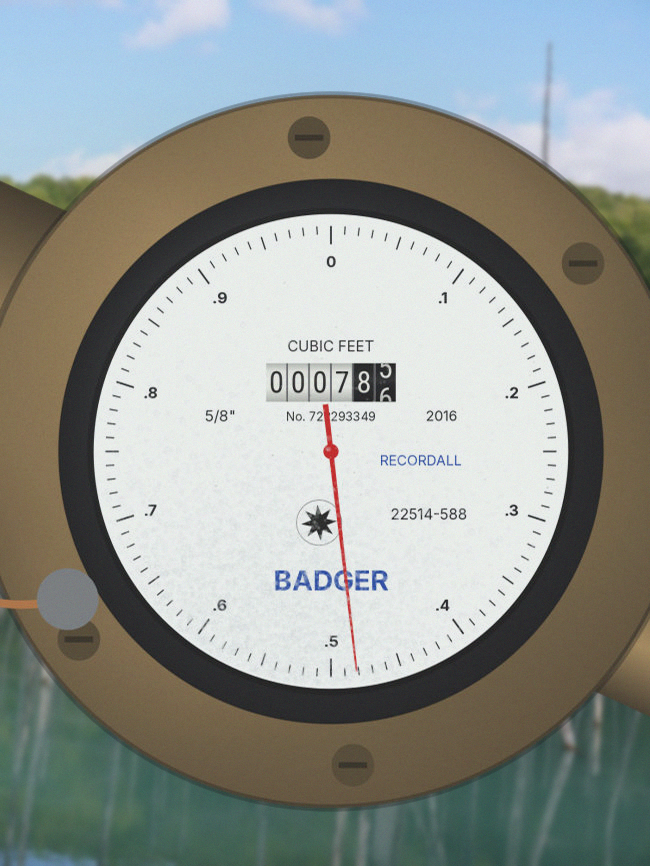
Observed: 785.48 (ft³)
